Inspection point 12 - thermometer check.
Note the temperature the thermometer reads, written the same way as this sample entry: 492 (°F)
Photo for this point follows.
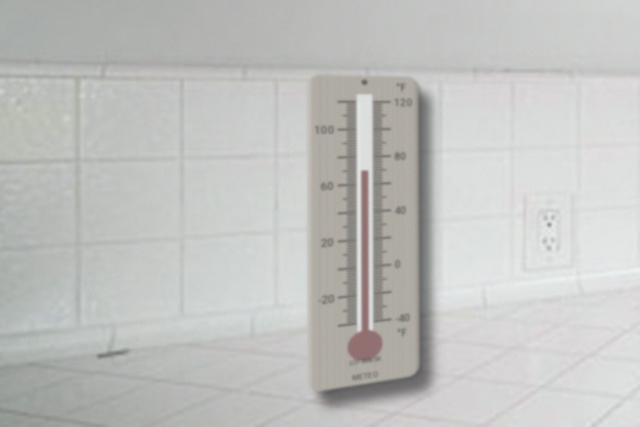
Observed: 70 (°F)
